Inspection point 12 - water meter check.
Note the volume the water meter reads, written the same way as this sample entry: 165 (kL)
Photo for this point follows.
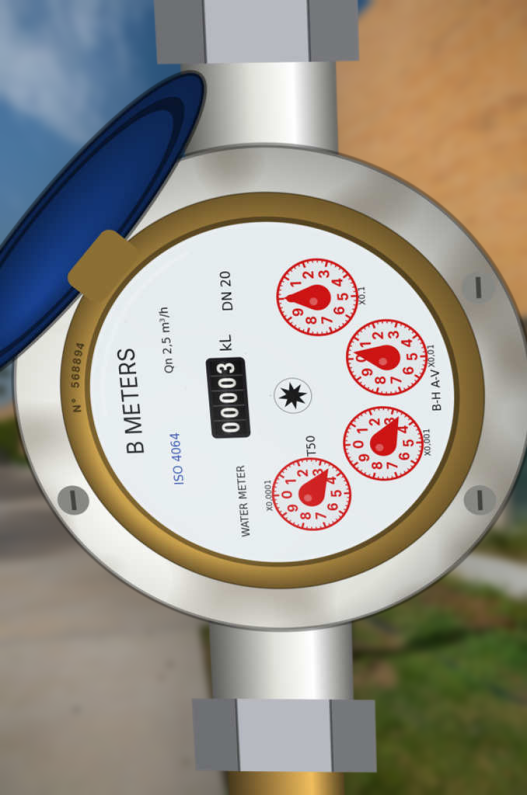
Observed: 3.0033 (kL)
